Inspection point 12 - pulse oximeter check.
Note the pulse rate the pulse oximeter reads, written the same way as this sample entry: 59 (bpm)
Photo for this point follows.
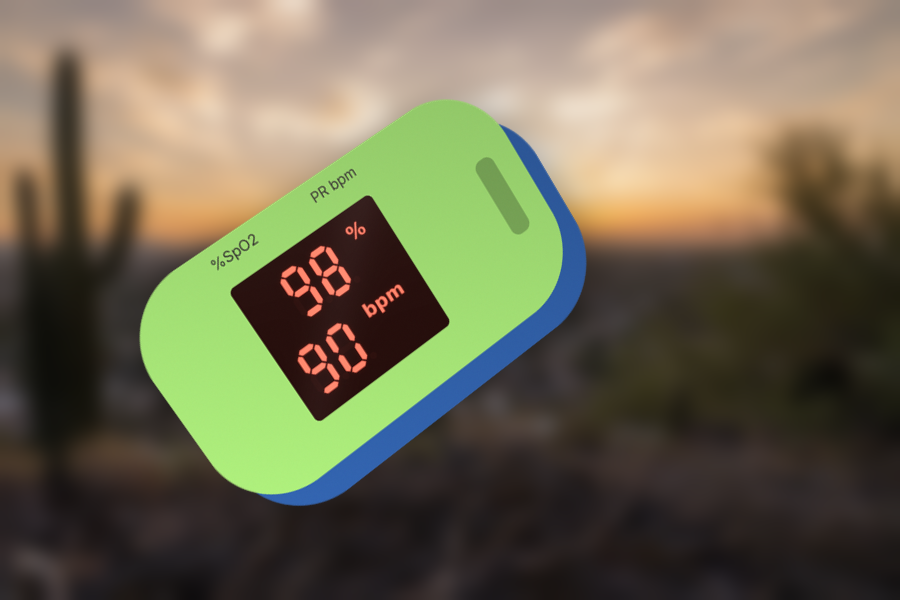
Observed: 90 (bpm)
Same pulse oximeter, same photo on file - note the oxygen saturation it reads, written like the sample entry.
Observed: 98 (%)
